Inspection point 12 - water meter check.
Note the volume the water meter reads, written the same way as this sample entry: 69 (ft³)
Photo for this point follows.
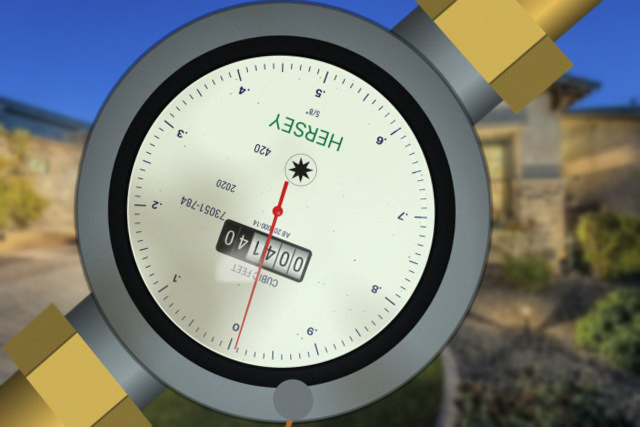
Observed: 4139.99 (ft³)
